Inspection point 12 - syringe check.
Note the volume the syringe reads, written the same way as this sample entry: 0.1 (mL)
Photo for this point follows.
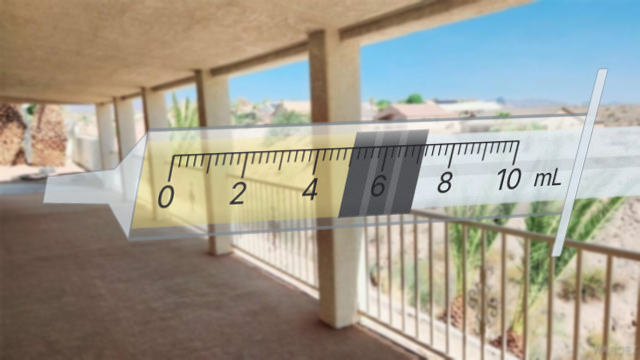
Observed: 5 (mL)
